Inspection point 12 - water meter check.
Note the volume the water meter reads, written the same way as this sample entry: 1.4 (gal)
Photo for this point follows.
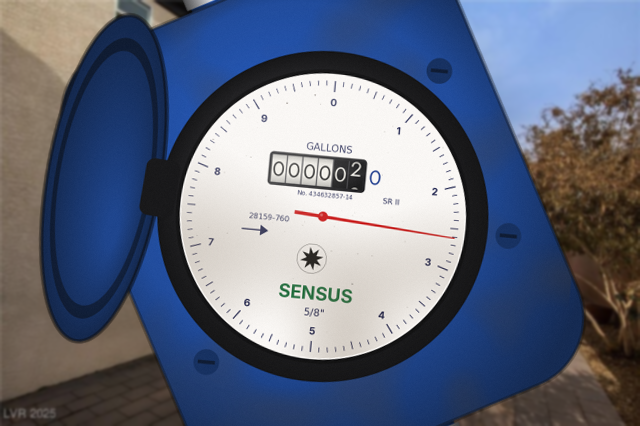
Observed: 22.6 (gal)
